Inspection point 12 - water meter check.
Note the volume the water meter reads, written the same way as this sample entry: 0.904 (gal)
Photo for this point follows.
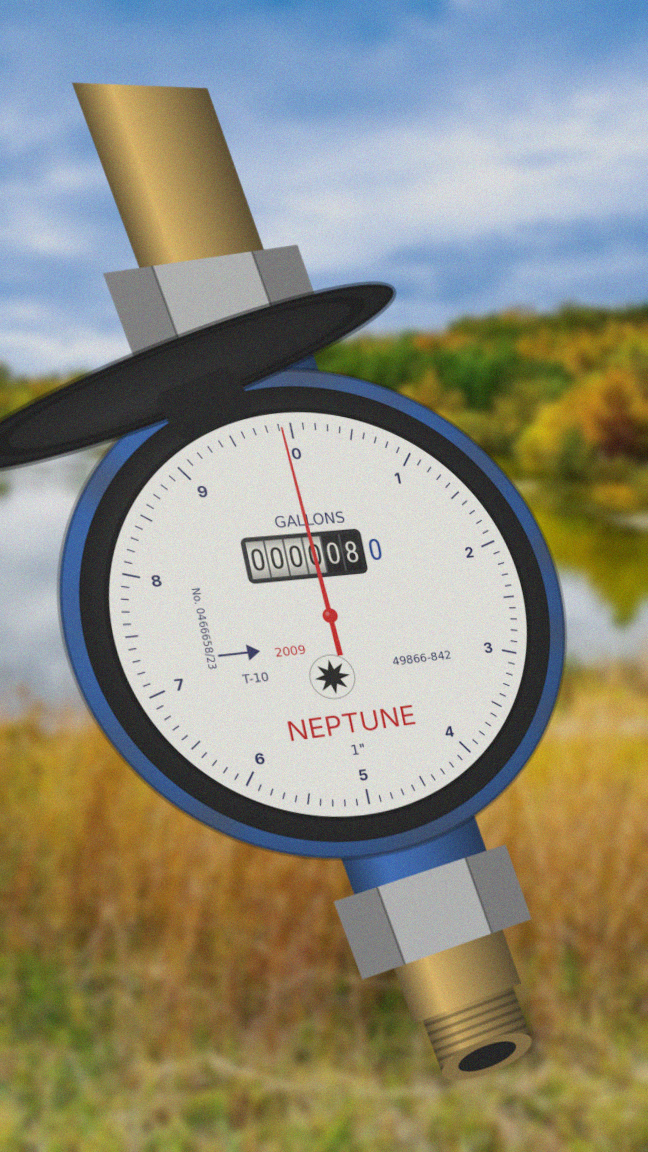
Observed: 79.9 (gal)
